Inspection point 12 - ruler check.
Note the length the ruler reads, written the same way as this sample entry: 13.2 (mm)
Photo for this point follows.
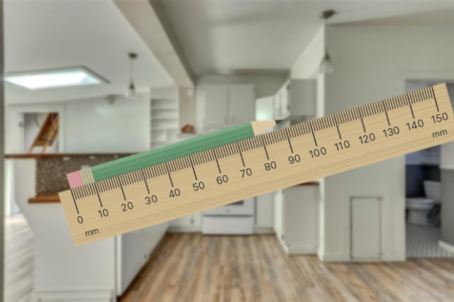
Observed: 90 (mm)
